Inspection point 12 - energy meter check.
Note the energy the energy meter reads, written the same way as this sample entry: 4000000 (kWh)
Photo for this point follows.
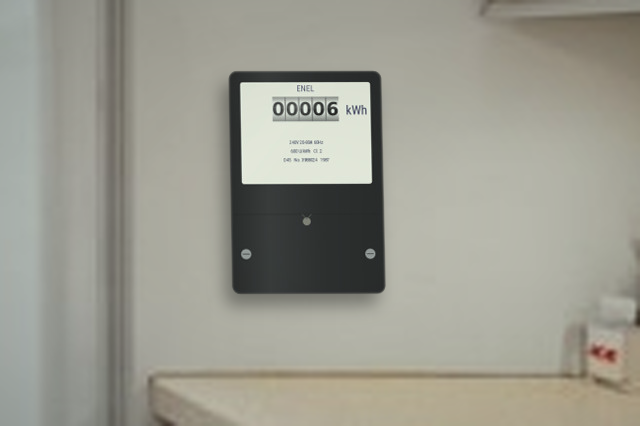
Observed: 6 (kWh)
